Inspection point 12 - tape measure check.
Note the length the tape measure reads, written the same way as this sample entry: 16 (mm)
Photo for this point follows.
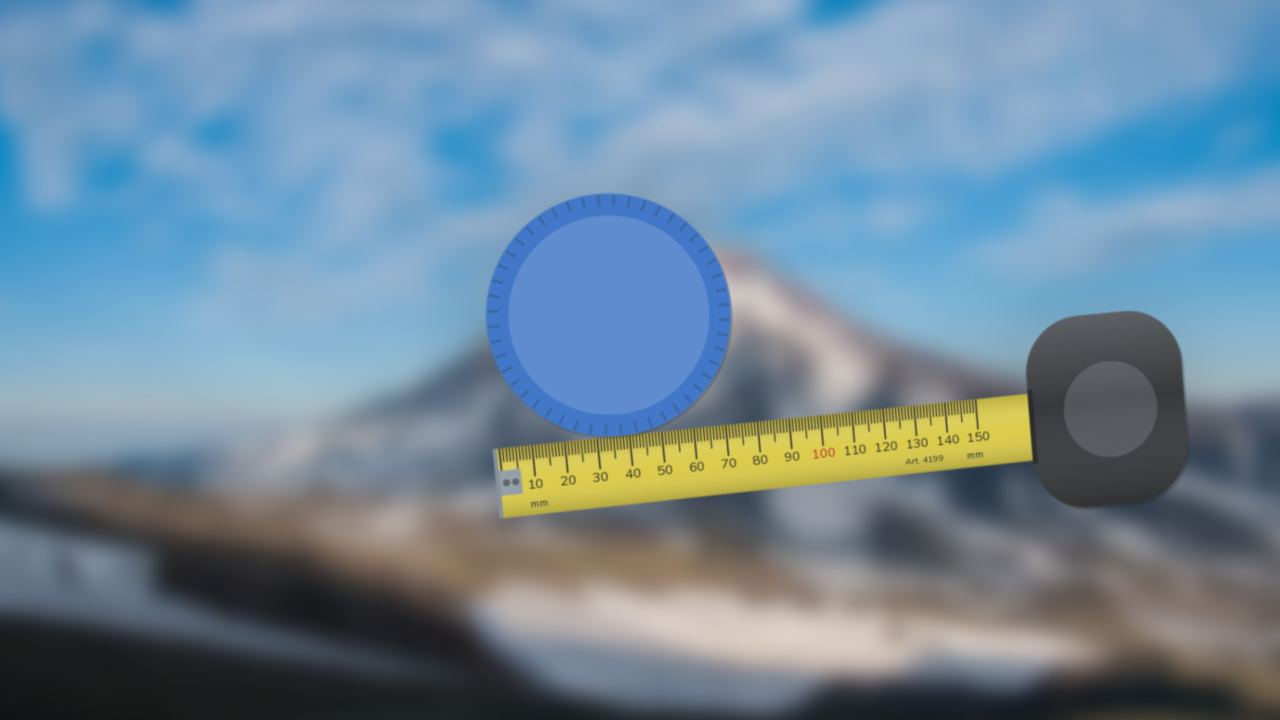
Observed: 75 (mm)
